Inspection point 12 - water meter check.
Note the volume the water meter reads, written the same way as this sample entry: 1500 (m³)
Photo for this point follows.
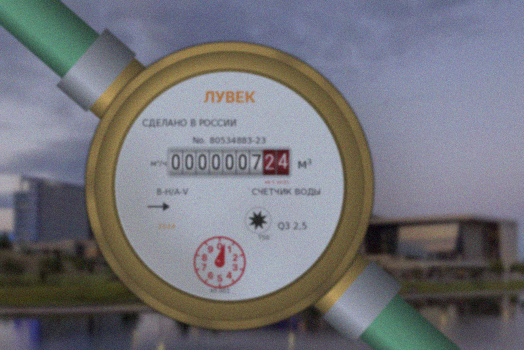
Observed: 7.240 (m³)
